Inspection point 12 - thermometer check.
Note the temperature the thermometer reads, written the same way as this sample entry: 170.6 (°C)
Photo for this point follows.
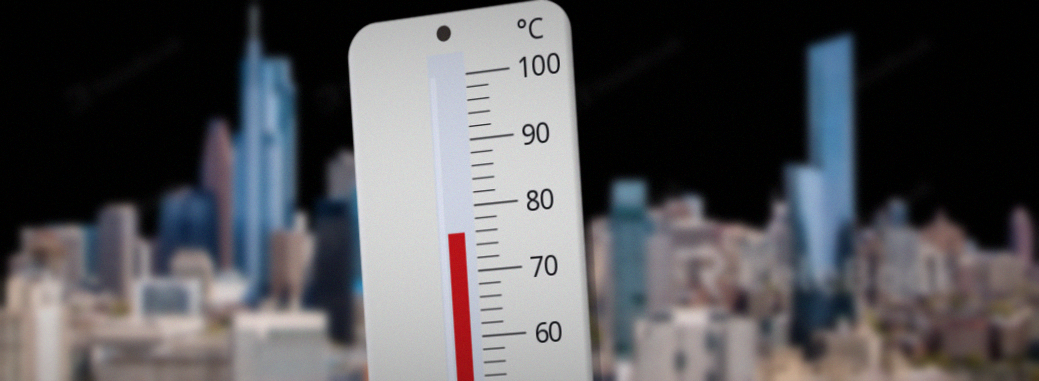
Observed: 76 (°C)
